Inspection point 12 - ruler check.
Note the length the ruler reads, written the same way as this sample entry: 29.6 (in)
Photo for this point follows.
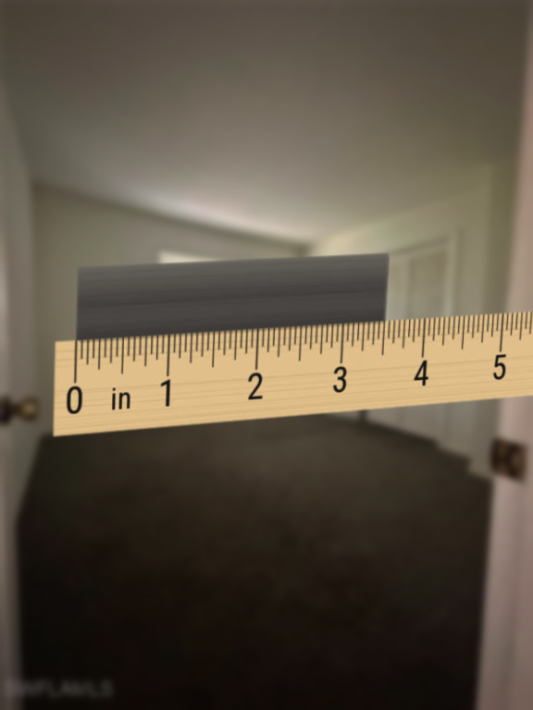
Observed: 3.5 (in)
